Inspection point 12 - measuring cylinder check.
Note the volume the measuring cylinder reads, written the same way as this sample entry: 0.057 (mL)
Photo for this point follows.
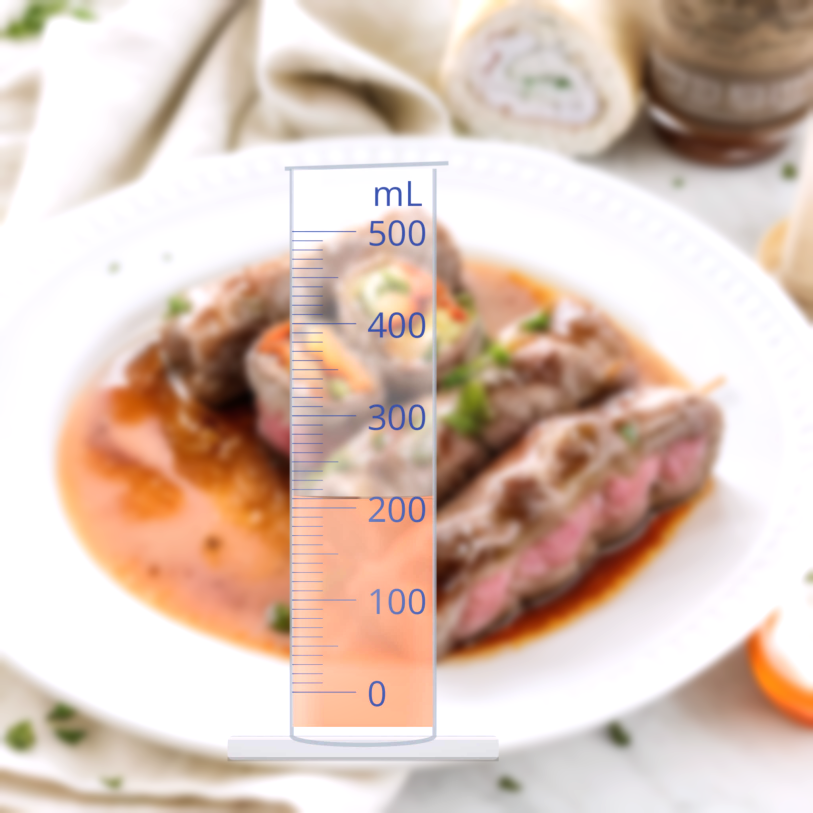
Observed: 210 (mL)
